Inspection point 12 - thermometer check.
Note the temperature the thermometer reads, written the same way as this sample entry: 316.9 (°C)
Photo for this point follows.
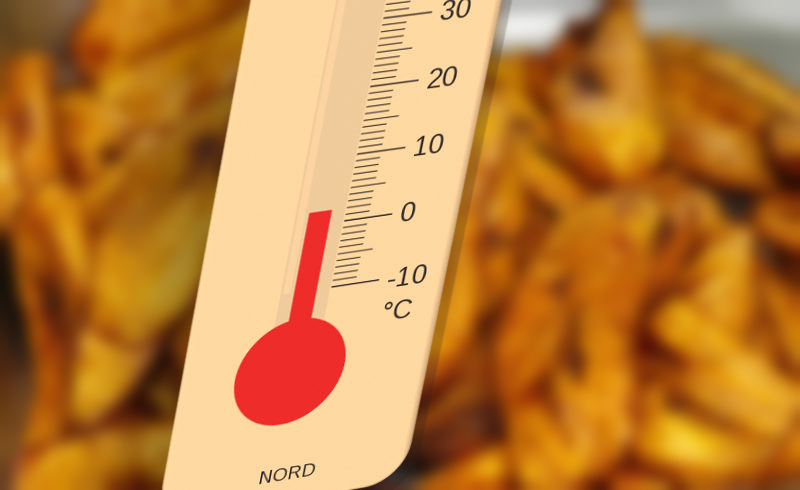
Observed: 2 (°C)
